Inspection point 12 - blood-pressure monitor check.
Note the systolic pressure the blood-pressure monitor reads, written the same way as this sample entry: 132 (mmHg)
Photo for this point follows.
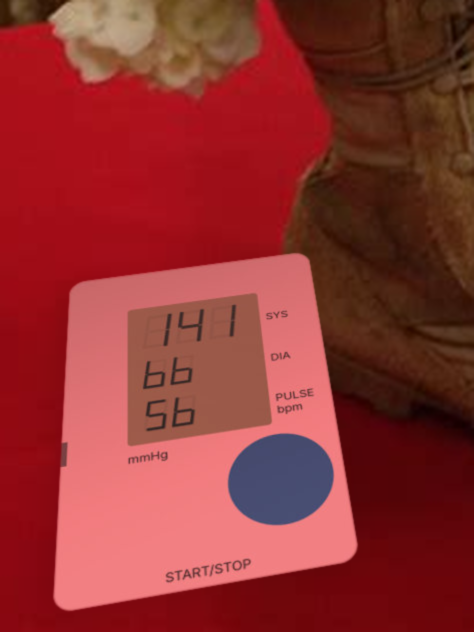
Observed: 141 (mmHg)
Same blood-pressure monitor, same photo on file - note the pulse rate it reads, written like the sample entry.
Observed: 56 (bpm)
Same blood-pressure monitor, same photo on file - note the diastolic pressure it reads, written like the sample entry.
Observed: 66 (mmHg)
